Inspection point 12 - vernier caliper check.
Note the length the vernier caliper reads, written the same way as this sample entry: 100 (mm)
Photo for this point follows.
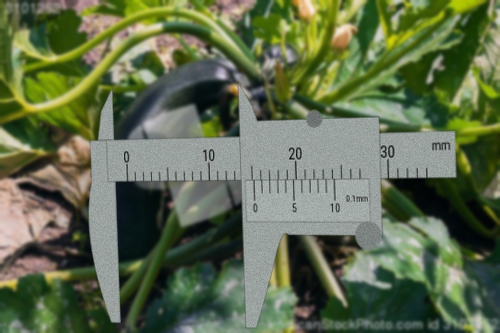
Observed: 15.2 (mm)
